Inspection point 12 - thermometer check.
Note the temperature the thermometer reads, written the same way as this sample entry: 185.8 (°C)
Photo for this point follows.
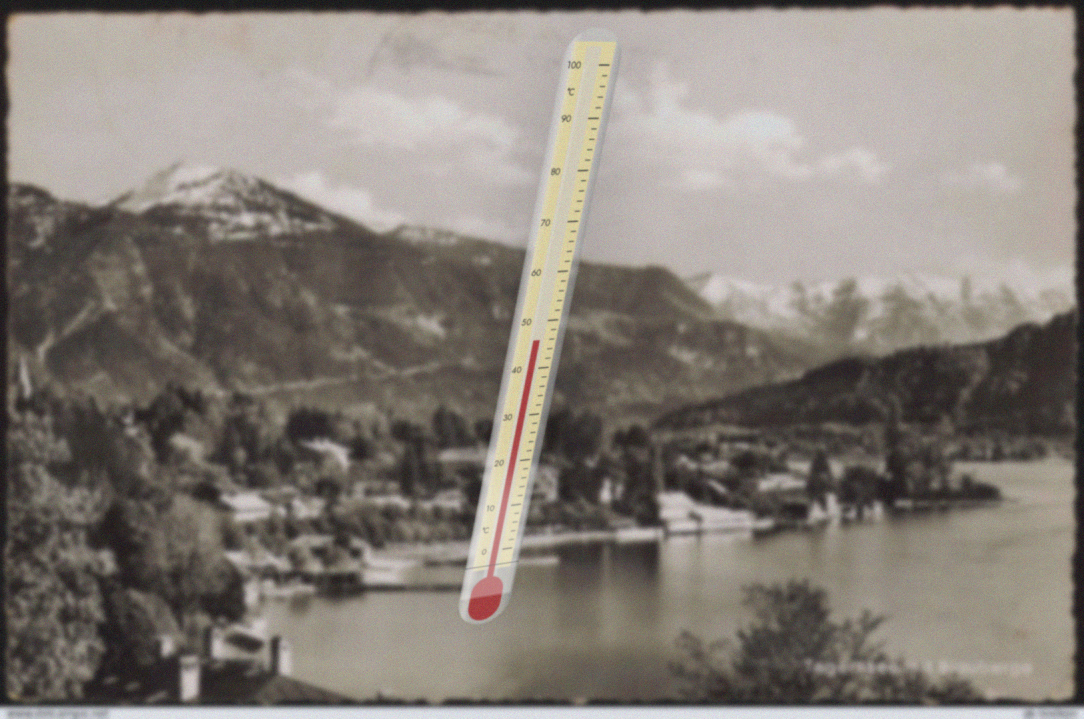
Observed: 46 (°C)
